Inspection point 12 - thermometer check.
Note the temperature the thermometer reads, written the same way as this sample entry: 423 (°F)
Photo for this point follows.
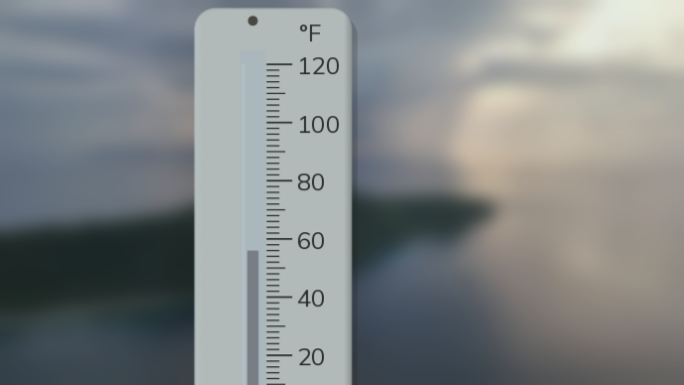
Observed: 56 (°F)
